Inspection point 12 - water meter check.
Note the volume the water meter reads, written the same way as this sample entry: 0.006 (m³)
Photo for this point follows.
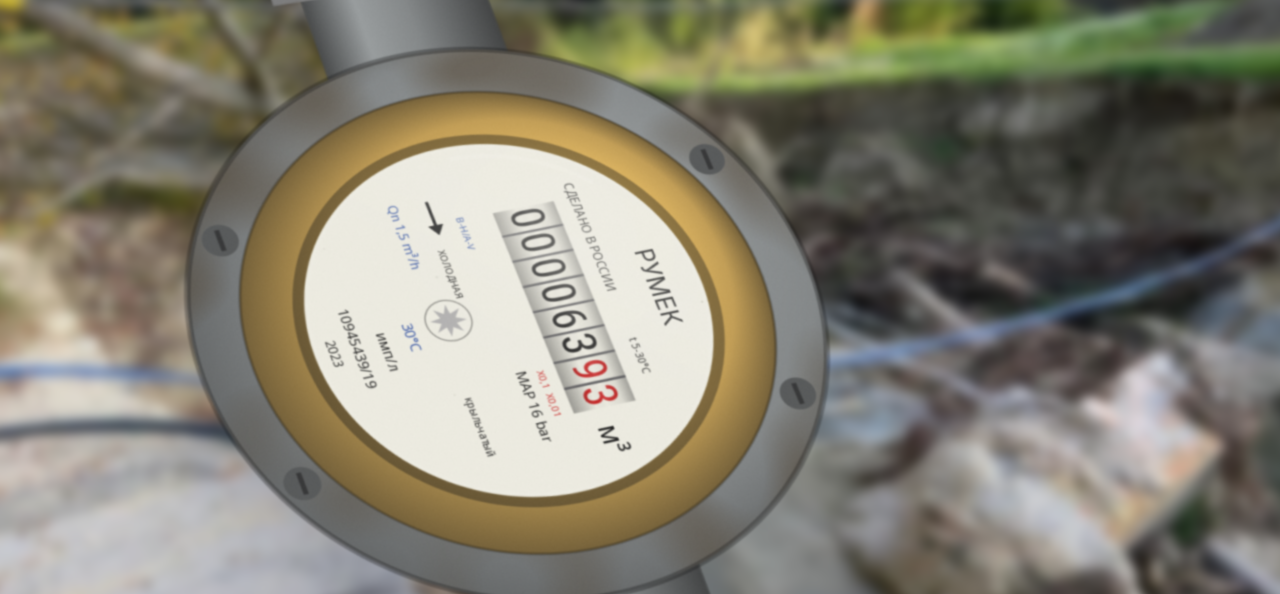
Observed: 63.93 (m³)
